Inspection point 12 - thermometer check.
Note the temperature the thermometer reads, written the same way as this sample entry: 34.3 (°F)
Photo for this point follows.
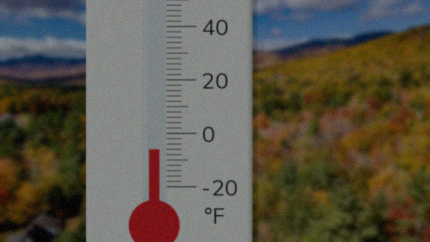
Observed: -6 (°F)
